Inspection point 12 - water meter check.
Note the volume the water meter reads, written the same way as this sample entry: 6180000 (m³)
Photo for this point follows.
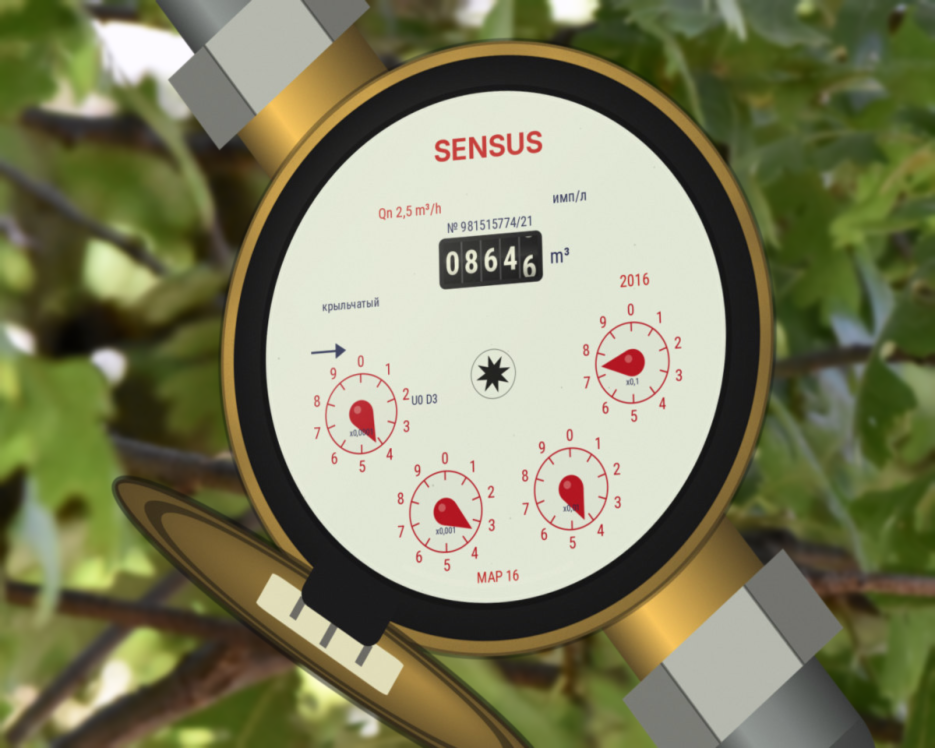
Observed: 8645.7434 (m³)
